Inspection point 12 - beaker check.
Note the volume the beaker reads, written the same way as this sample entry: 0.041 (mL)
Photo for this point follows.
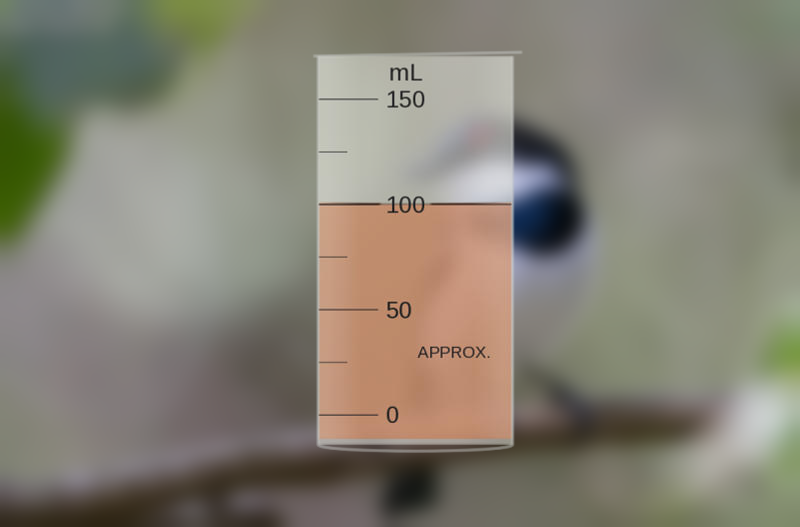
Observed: 100 (mL)
